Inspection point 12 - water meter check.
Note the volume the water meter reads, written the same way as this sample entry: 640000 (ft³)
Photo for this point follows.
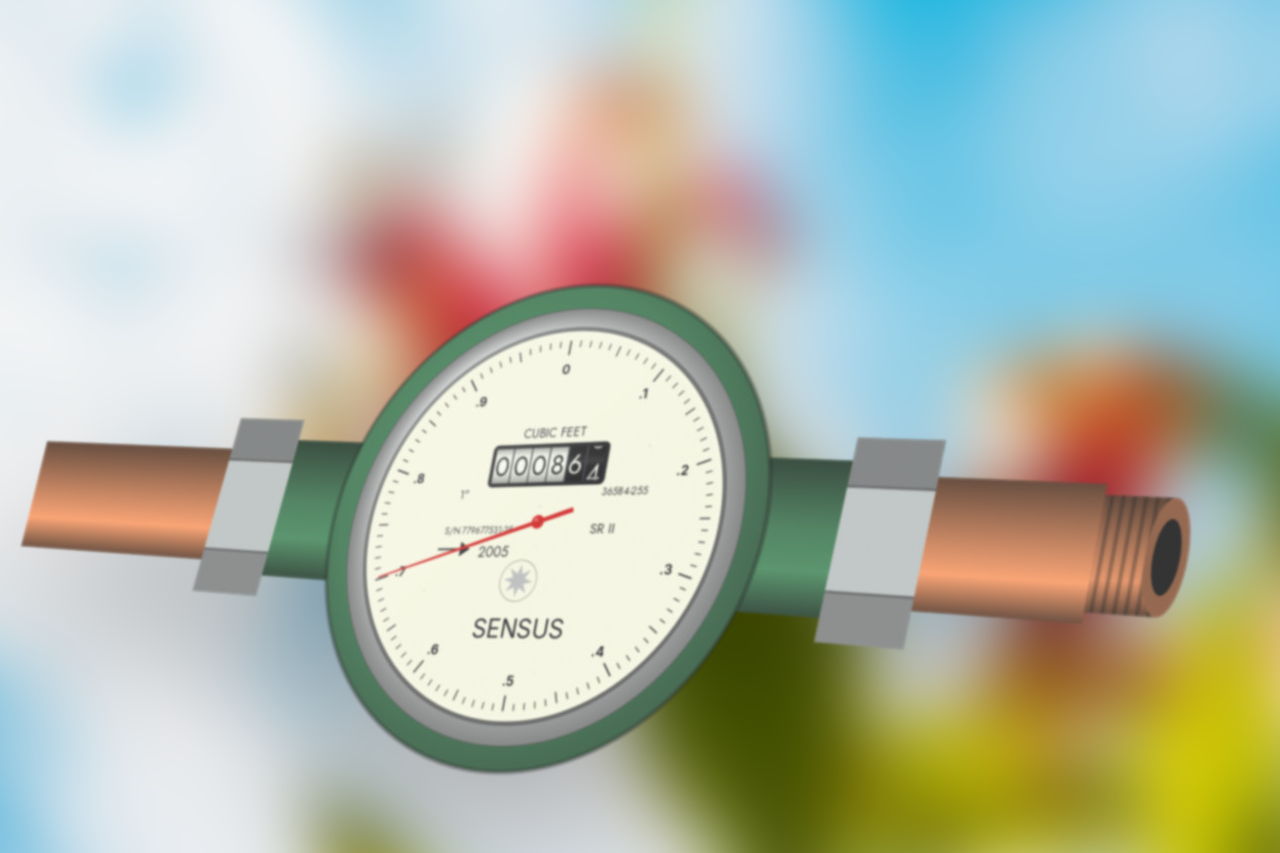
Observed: 863.70 (ft³)
